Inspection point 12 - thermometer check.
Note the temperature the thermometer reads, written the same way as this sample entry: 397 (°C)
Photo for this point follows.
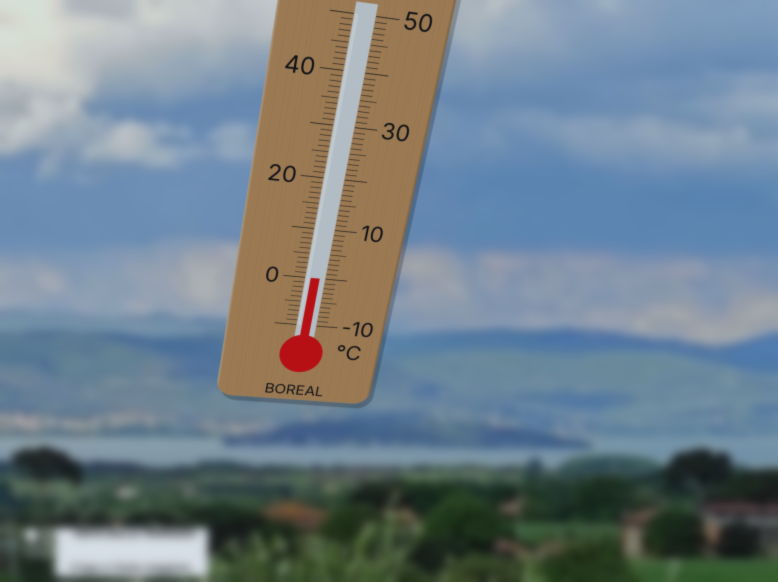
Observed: 0 (°C)
